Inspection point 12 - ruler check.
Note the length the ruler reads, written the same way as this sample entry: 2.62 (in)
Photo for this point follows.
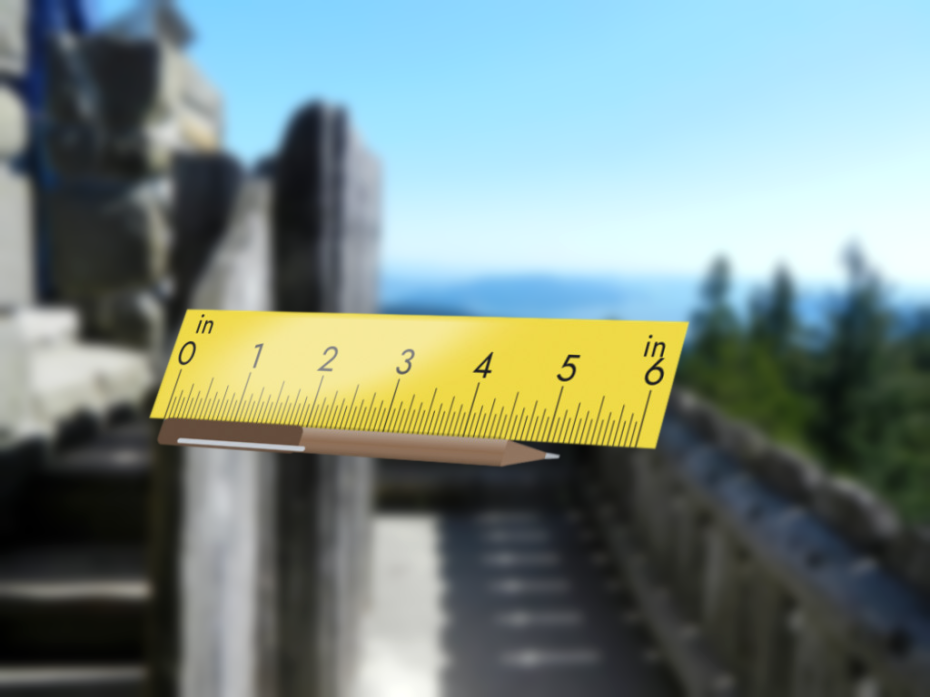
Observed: 5.1875 (in)
